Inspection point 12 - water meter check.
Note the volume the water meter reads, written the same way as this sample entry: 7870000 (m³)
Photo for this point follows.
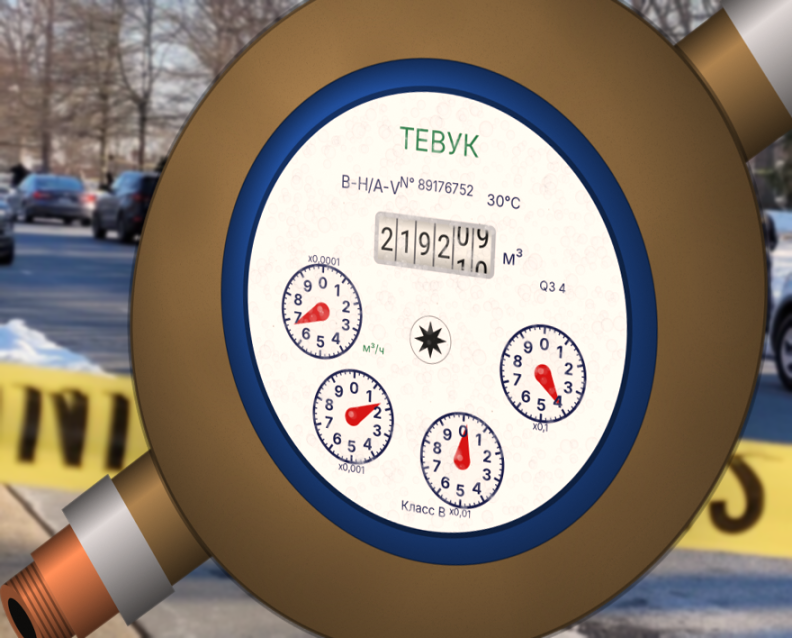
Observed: 219209.4016 (m³)
